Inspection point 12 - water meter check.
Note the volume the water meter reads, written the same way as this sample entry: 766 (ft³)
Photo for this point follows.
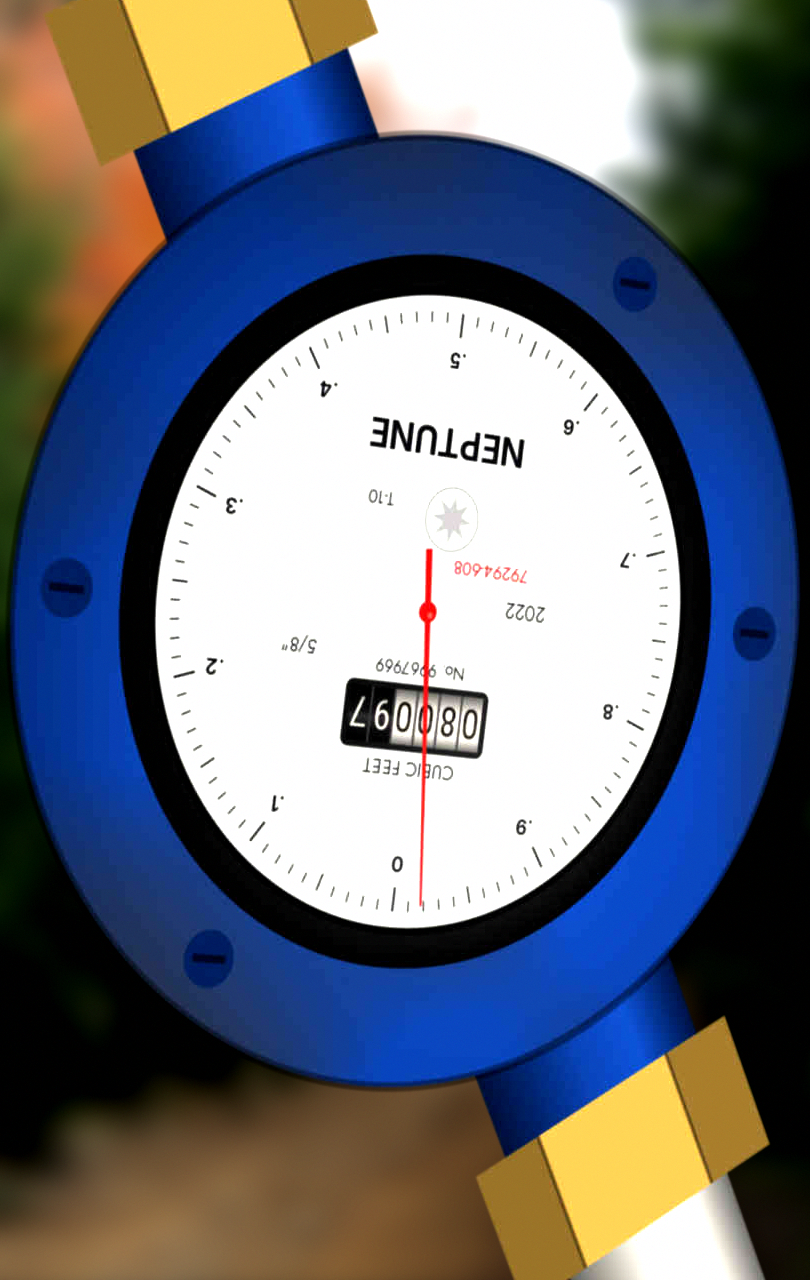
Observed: 80096.98 (ft³)
